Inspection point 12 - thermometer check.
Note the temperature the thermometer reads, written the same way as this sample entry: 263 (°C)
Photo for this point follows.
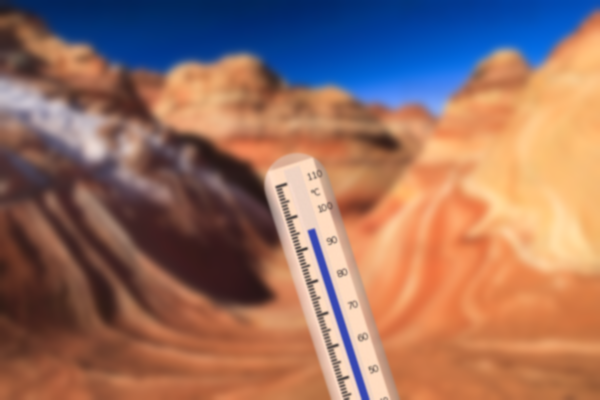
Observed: 95 (°C)
